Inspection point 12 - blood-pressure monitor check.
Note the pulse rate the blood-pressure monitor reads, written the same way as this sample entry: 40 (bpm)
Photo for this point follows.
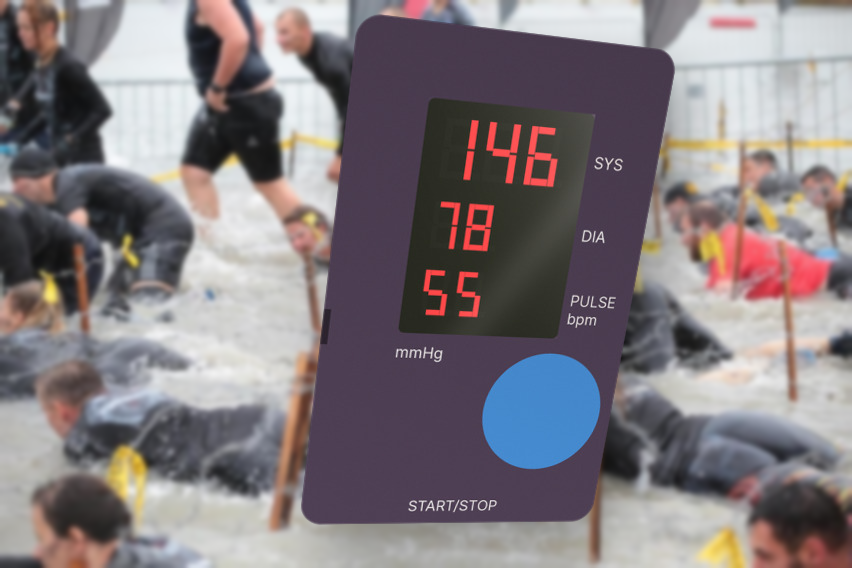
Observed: 55 (bpm)
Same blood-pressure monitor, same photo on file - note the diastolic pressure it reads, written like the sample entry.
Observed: 78 (mmHg)
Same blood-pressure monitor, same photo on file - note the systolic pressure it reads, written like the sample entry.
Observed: 146 (mmHg)
